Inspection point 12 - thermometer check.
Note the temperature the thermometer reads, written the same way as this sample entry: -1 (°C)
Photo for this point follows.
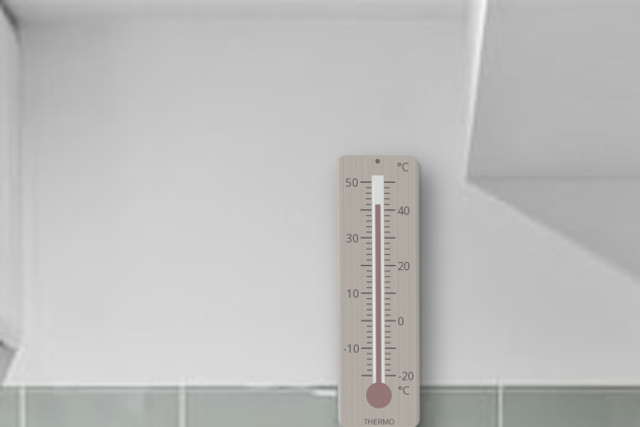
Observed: 42 (°C)
